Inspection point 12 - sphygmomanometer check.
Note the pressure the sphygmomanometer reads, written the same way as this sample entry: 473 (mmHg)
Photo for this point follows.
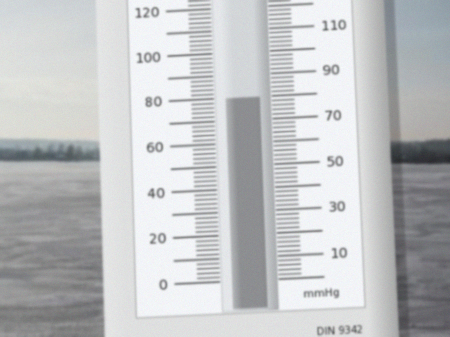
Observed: 80 (mmHg)
